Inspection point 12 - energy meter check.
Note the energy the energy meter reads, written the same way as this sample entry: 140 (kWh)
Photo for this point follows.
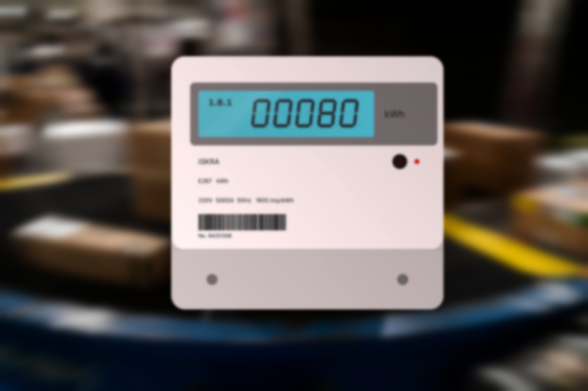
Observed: 80 (kWh)
